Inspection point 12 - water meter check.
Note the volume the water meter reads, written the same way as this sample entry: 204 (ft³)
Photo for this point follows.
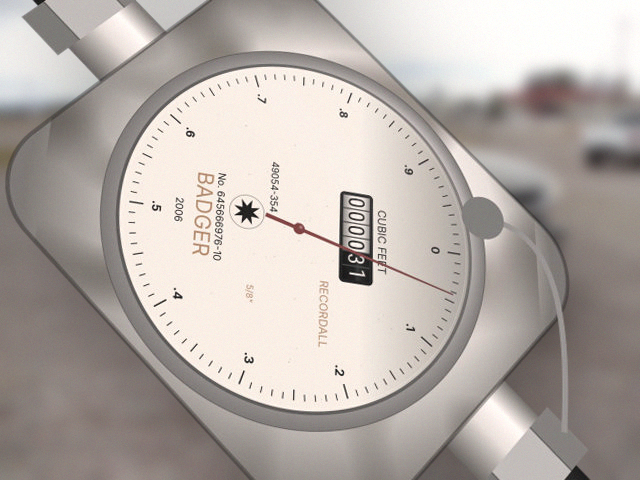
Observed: 31.04 (ft³)
